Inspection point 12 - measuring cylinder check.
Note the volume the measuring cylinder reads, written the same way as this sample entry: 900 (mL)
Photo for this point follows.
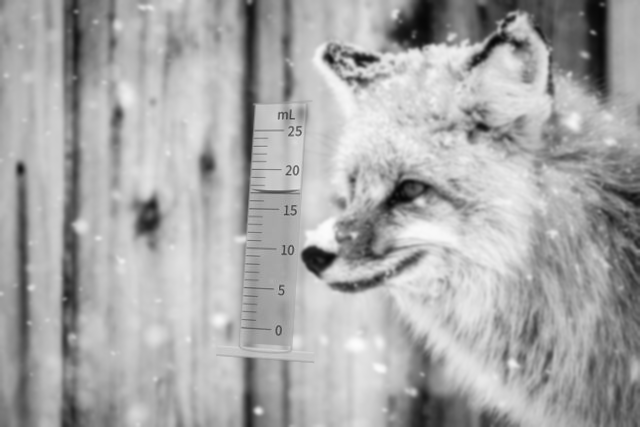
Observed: 17 (mL)
